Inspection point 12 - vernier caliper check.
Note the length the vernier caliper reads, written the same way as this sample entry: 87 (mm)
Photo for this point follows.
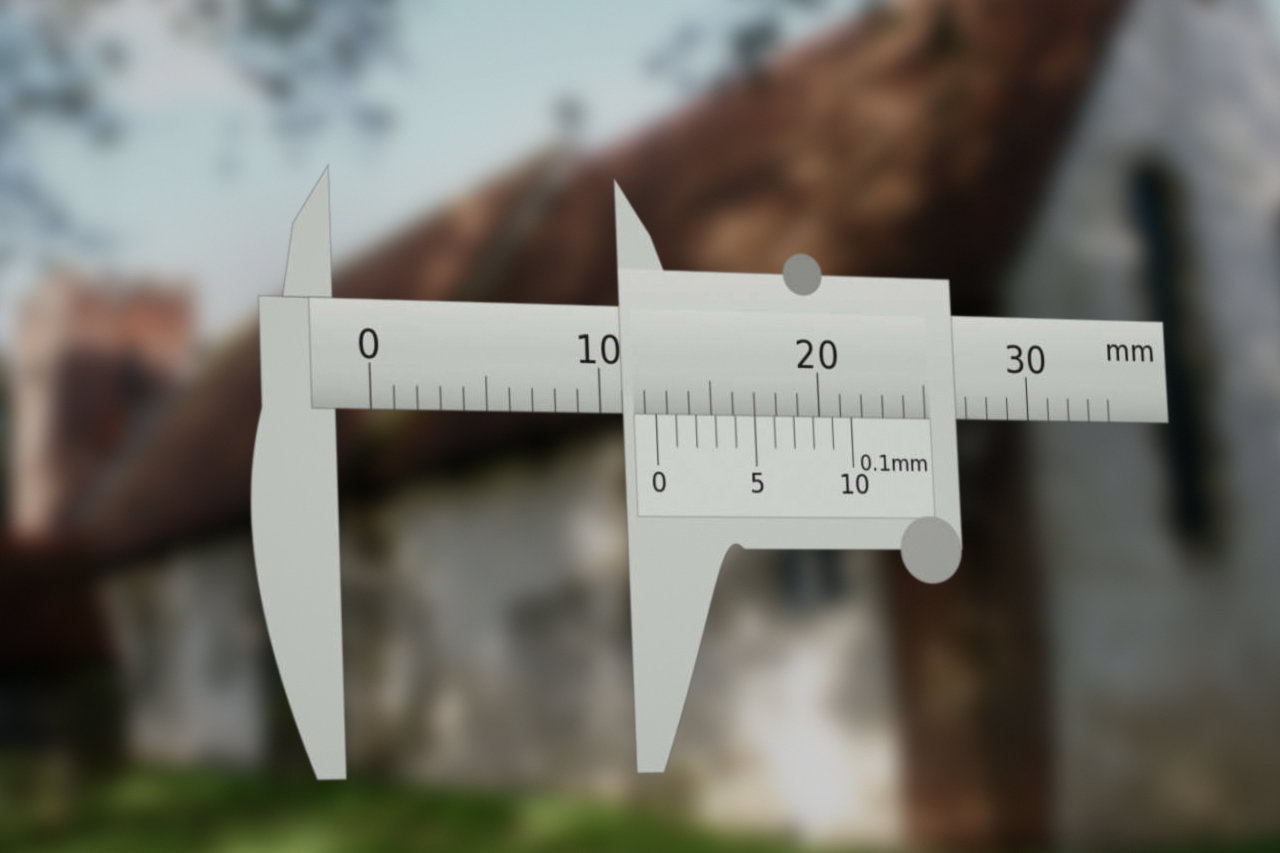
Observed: 12.5 (mm)
